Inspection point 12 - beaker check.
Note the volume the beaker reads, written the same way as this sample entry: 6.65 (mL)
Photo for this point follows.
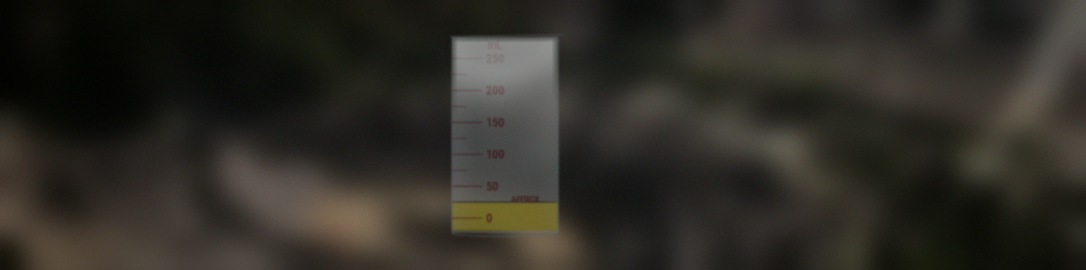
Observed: 25 (mL)
